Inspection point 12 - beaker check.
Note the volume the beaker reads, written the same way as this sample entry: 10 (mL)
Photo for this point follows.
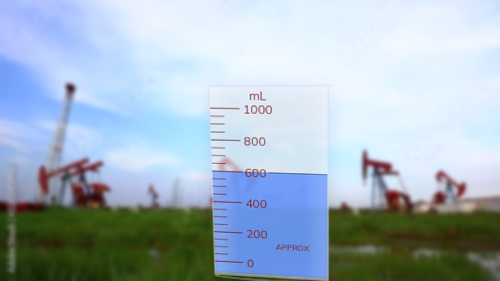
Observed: 600 (mL)
